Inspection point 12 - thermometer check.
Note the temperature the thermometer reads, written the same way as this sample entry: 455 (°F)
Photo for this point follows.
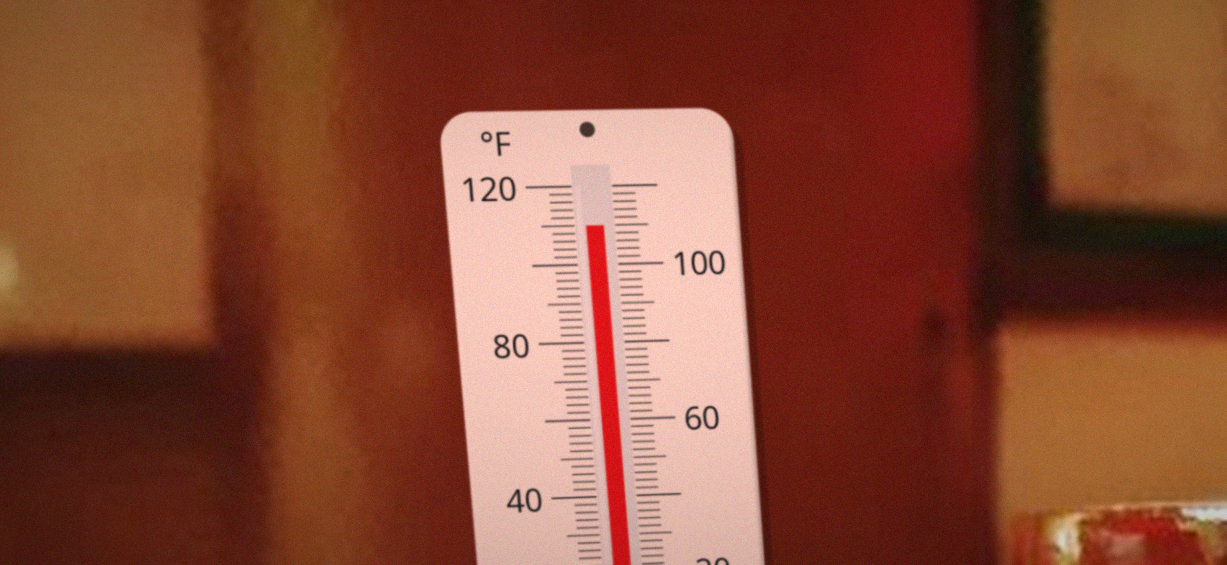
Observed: 110 (°F)
